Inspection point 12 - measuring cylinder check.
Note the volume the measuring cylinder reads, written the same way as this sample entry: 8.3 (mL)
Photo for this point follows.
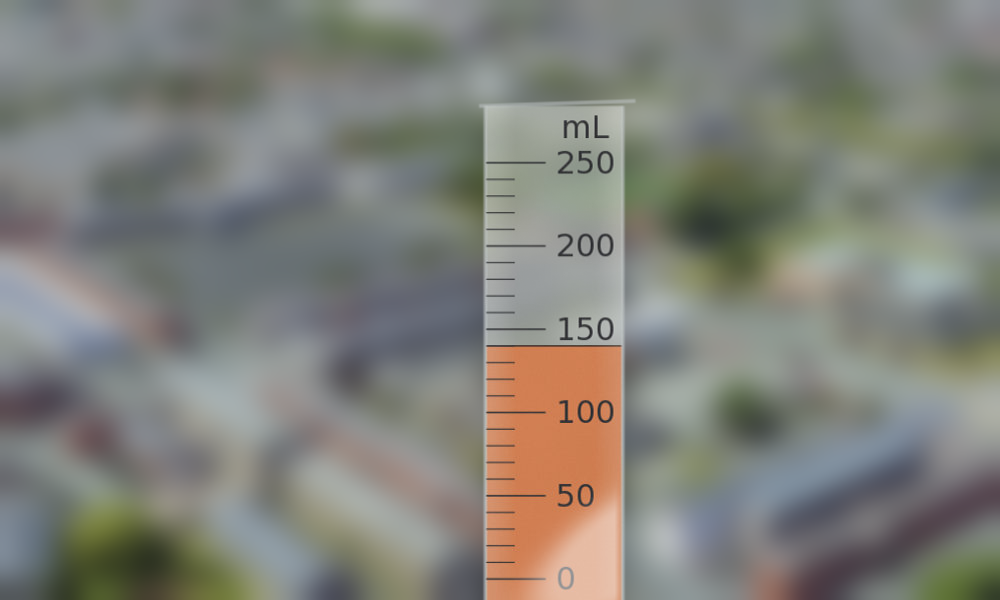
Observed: 140 (mL)
